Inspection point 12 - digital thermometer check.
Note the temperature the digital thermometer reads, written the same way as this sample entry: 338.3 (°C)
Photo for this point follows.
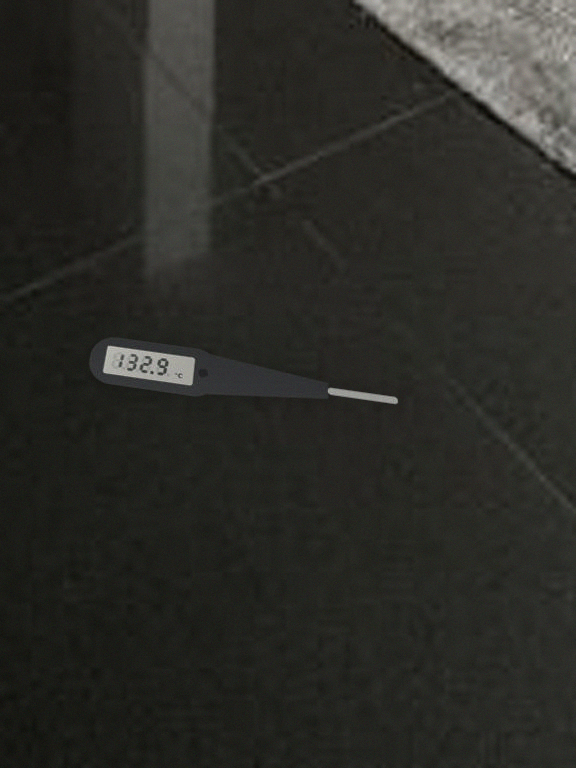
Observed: 132.9 (°C)
